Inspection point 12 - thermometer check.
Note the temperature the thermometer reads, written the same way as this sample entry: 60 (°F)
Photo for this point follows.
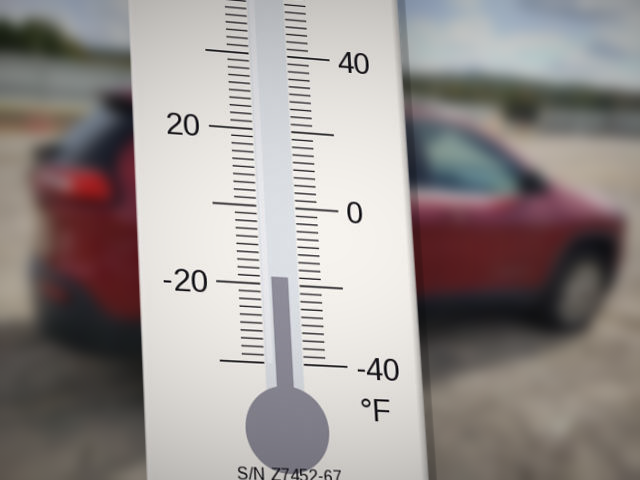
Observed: -18 (°F)
